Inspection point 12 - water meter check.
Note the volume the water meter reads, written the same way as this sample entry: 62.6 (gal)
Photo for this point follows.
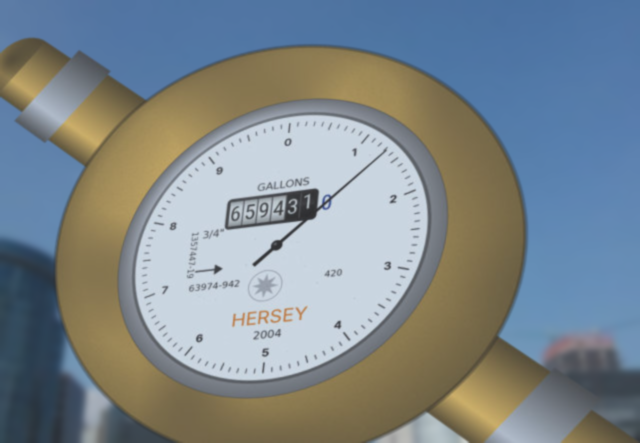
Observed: 6594311.3 (gal)
